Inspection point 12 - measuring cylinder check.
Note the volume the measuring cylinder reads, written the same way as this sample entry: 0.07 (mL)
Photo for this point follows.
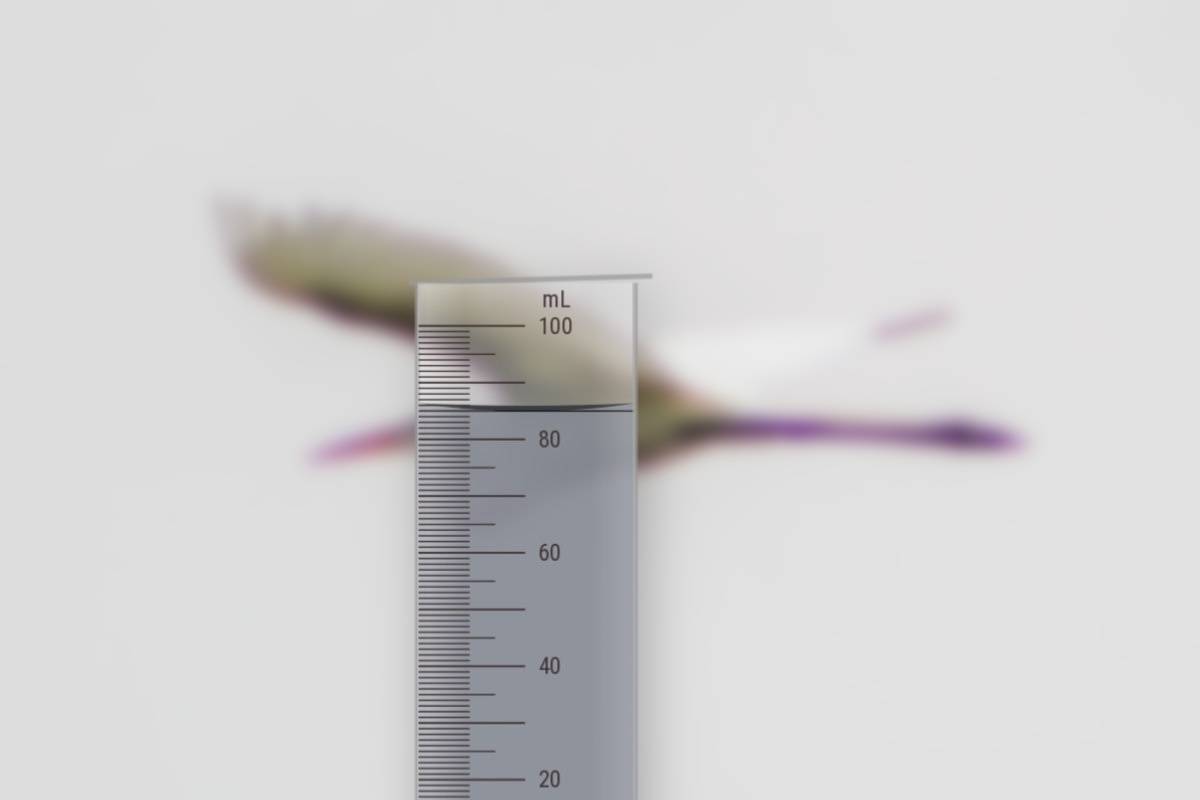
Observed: 85 (mL)
